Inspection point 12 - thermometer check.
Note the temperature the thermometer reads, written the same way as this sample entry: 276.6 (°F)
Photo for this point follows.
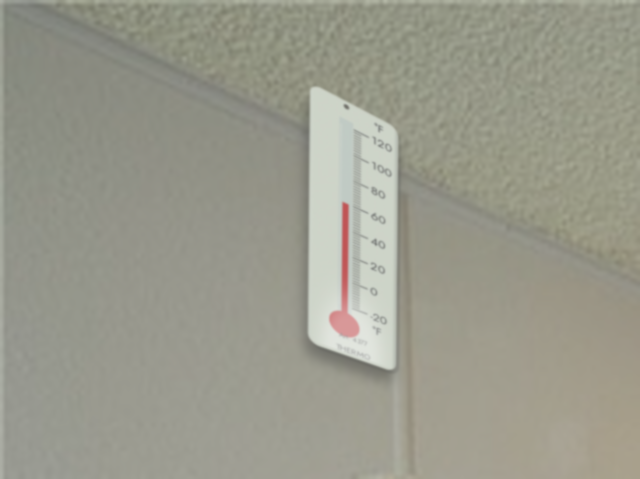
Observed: 60 (°F)
